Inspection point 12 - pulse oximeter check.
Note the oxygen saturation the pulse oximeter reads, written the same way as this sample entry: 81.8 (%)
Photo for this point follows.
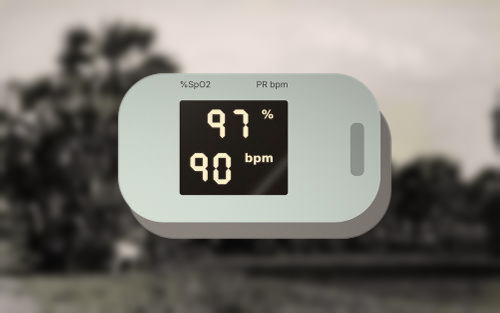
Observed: 97 (%)
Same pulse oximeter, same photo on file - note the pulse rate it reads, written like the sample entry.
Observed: 90 (bpm)
